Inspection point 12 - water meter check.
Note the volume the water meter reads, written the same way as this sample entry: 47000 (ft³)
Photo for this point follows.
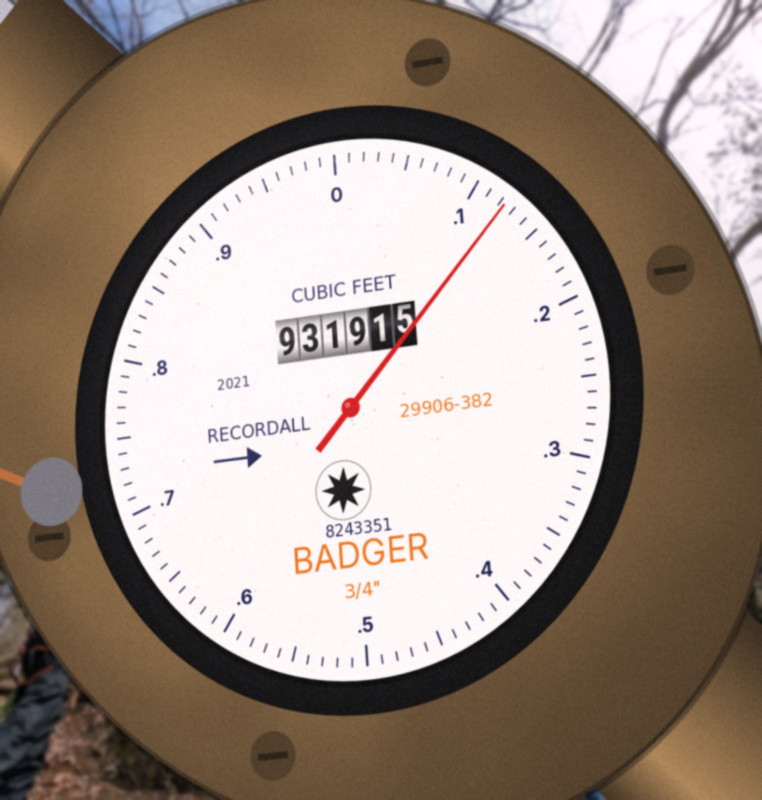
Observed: 931915.12 (ft³)
